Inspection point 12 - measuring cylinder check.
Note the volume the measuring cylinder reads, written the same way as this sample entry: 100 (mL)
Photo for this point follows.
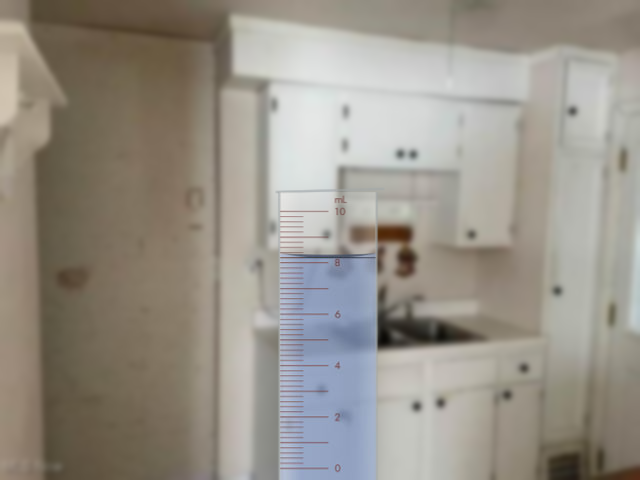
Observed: 8.2 (mL)
